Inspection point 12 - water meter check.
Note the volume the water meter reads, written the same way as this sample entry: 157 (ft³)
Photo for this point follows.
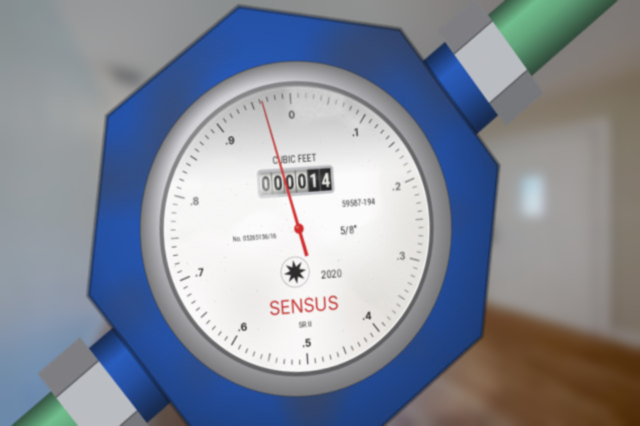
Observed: 13.96 (ft³)
